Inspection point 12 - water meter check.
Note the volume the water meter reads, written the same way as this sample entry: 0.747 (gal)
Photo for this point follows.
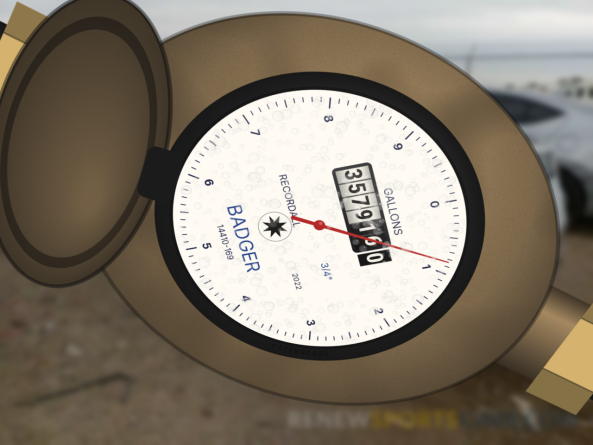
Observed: 3579160.8 (gal)
